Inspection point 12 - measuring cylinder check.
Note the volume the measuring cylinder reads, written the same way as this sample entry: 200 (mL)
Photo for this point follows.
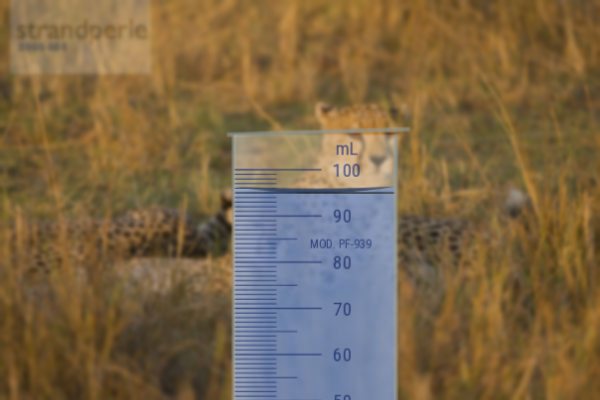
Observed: 95 (mL)
